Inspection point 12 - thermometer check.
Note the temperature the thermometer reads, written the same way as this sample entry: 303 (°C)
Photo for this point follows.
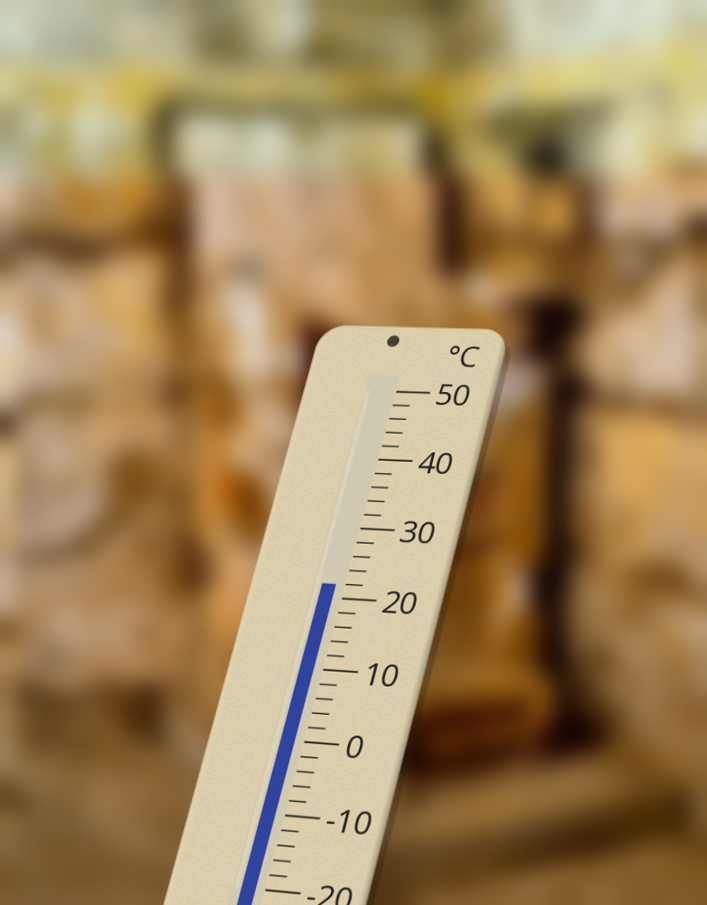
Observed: 22 (°C)
